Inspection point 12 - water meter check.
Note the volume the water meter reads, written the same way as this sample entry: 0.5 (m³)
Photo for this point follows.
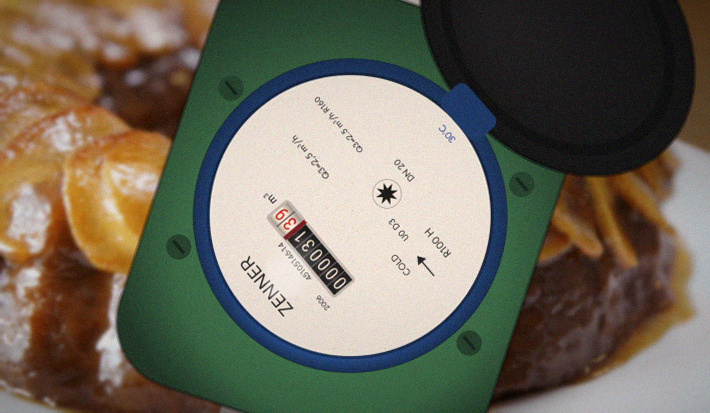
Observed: 31.39 (m³)
